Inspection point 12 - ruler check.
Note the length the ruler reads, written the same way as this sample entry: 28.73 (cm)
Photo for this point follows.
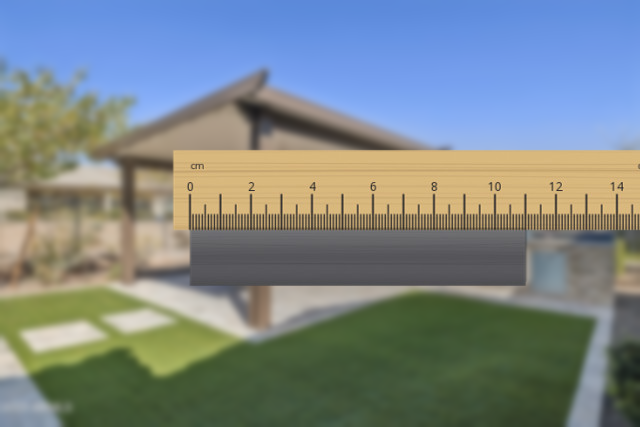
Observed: 11 (cm)
